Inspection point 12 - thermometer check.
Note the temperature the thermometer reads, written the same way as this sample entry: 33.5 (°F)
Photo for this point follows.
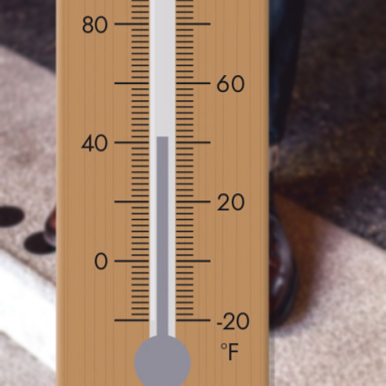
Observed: 42 (°F)
